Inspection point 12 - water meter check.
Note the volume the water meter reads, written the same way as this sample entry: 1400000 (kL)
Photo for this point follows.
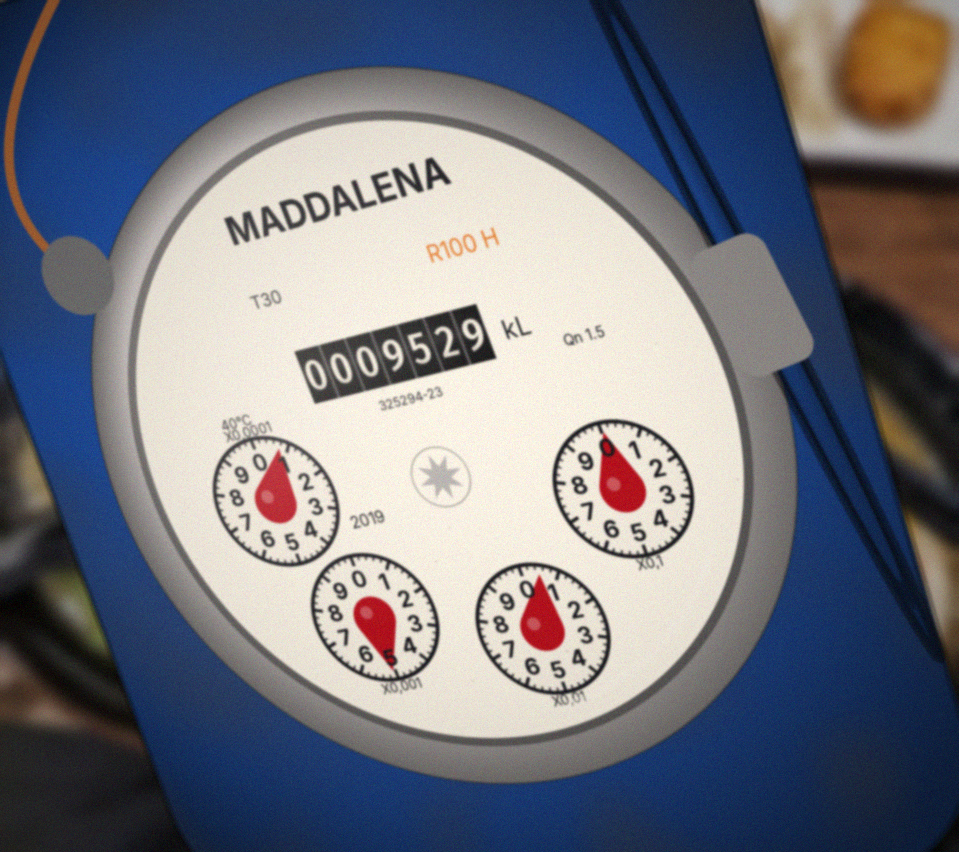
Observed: 9529.0050 (kL)
